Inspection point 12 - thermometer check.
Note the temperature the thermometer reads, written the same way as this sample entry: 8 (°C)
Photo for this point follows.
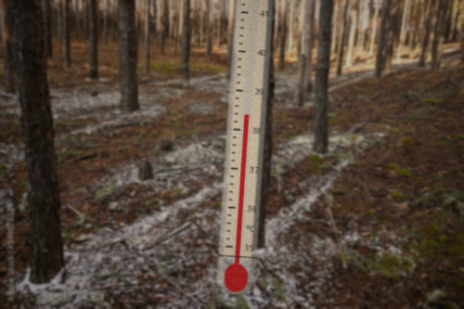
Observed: 38.4 (°C)
